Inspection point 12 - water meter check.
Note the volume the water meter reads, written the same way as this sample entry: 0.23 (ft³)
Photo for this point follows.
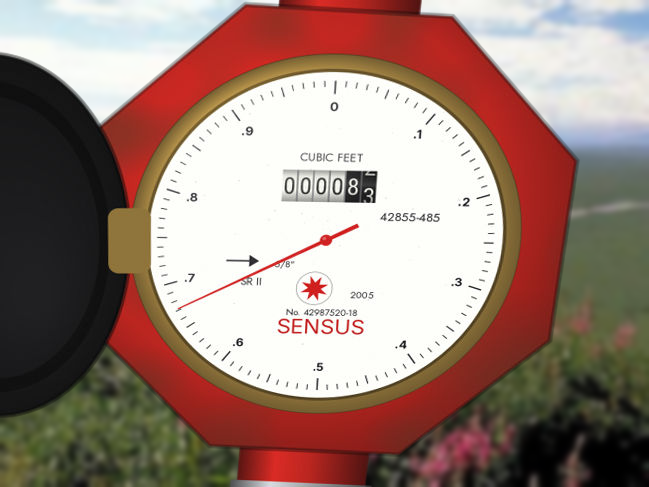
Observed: 82.67 (ft³)
